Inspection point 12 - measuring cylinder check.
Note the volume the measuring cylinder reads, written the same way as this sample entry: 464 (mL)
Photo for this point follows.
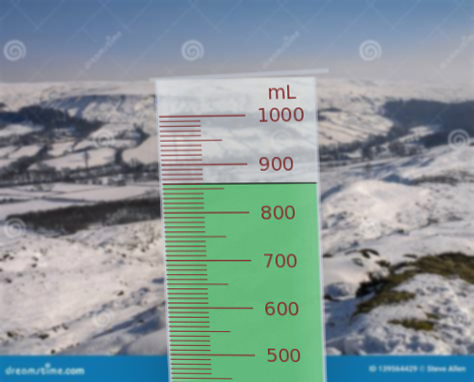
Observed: 860 (mL)
